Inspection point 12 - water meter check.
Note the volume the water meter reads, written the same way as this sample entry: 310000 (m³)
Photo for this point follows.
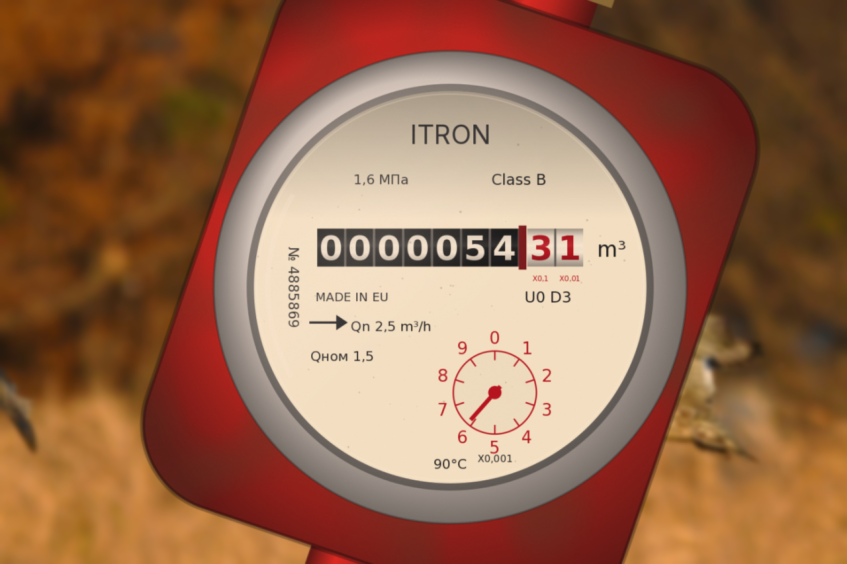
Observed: 54.316 (m³)
